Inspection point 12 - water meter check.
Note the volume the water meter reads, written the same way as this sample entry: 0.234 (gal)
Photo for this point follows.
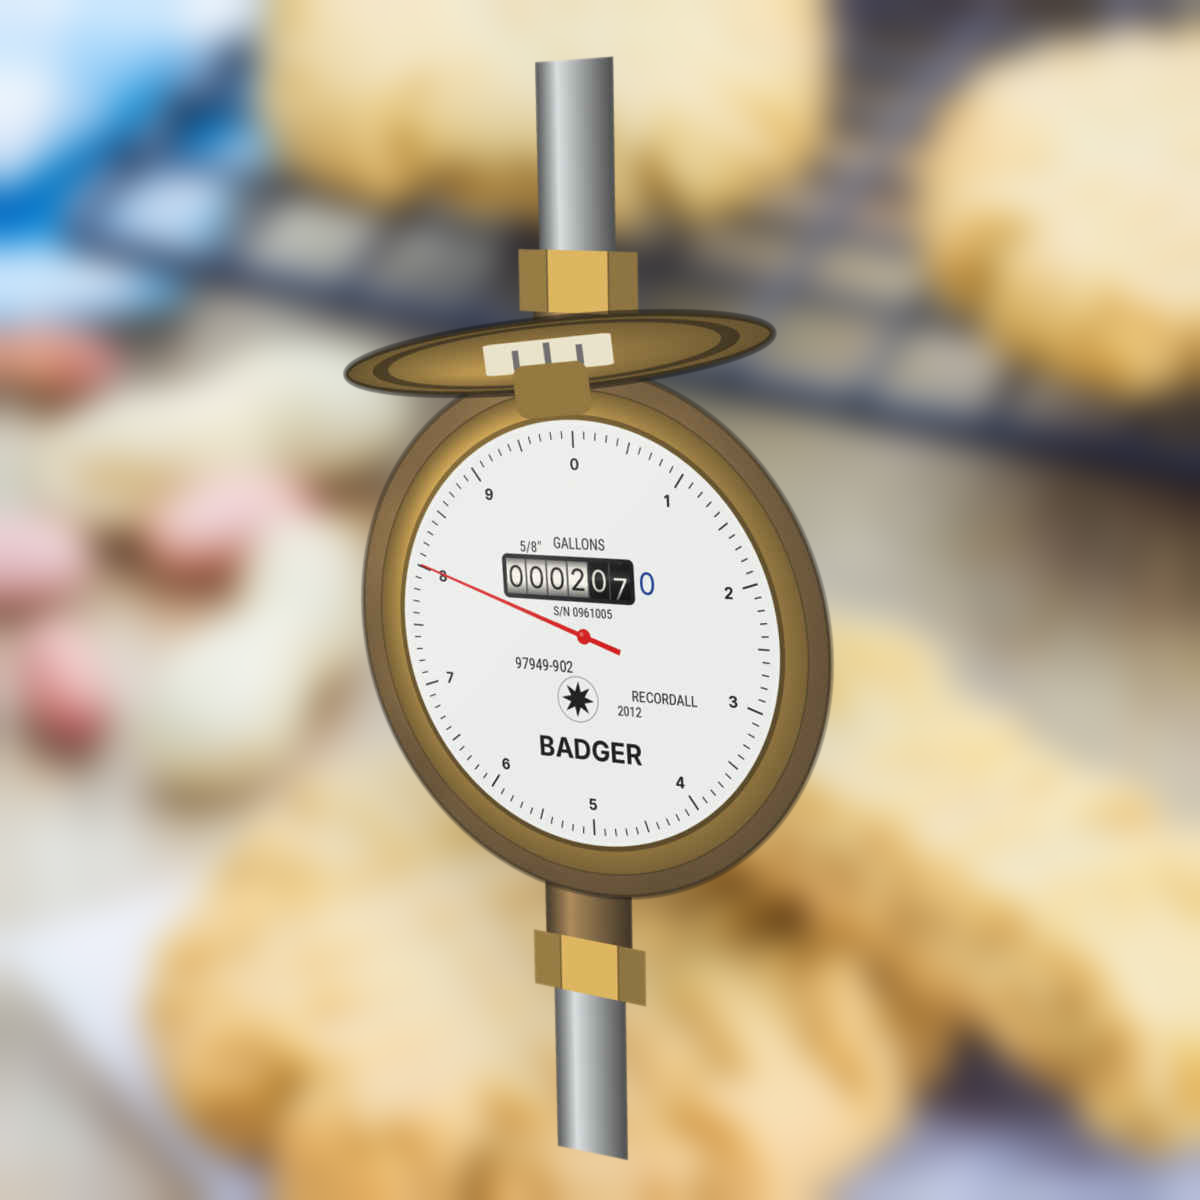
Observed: 2068.0 (gal)
